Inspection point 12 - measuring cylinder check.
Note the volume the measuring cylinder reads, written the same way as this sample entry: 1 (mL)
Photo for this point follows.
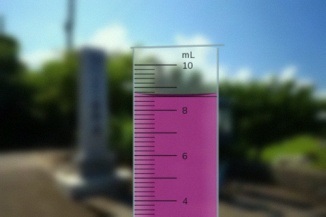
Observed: 8.6 (mL)
